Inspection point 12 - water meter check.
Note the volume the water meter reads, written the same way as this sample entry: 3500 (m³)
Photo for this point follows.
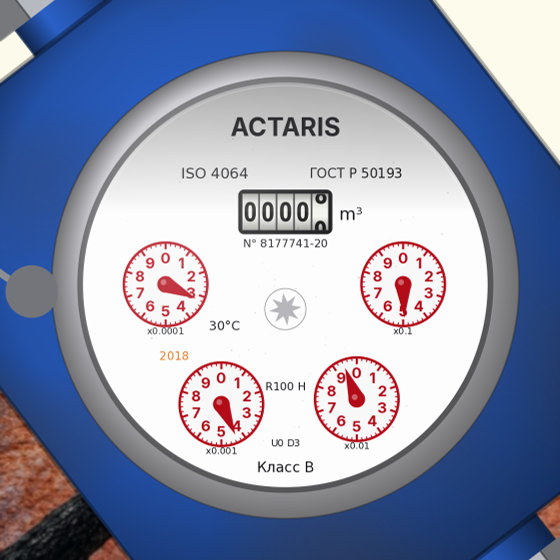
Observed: 8.4943 (m³)
